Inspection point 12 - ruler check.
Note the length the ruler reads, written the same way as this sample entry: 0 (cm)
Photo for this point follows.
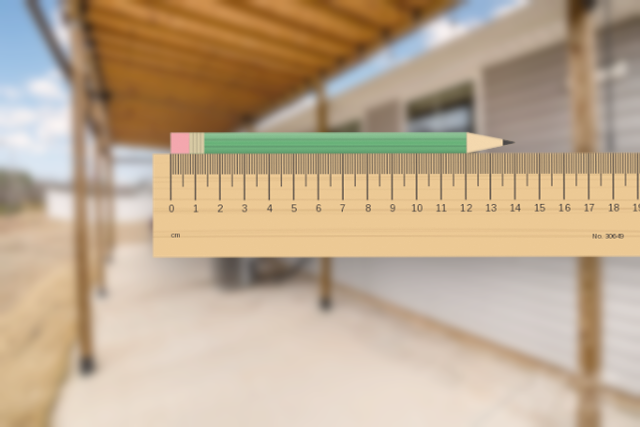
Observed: 14 (cm)
